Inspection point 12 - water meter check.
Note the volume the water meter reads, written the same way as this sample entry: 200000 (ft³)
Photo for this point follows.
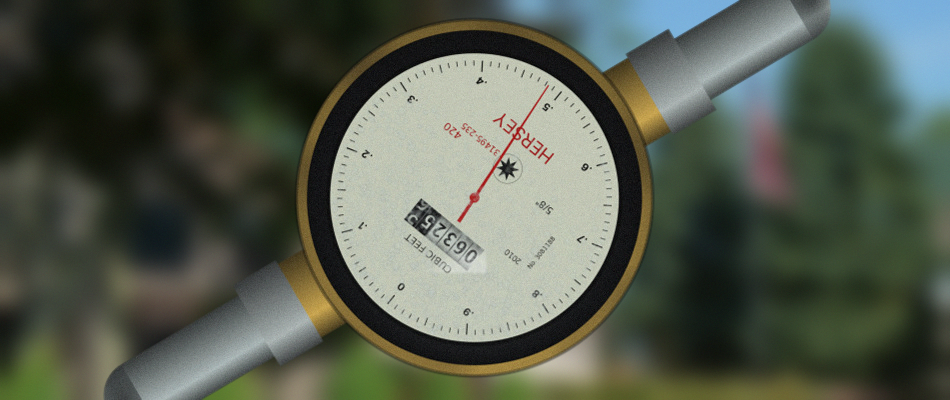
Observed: 63255.48 (ft³)
